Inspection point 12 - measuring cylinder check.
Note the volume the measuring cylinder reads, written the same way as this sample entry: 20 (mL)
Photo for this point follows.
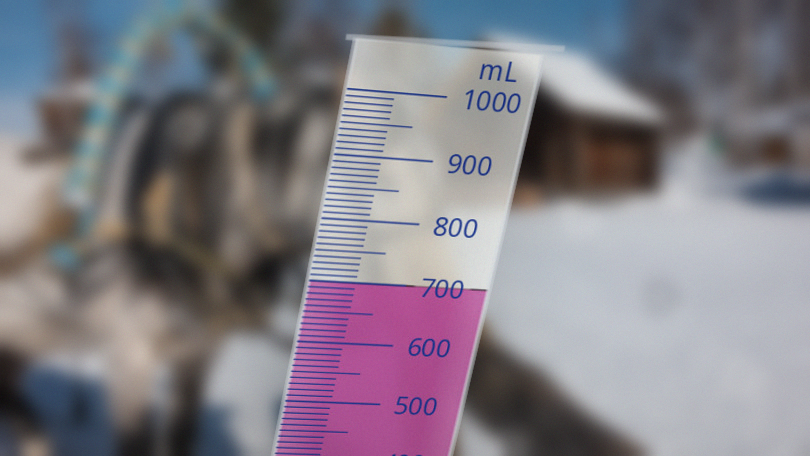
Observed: 700 (mL)
